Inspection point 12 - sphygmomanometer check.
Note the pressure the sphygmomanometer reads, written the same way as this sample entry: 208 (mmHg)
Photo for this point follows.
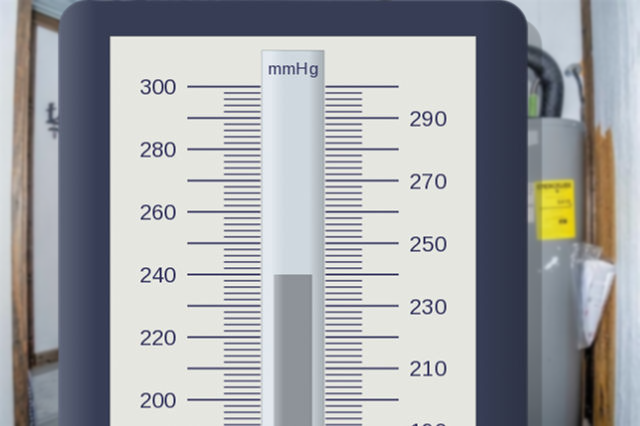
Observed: 240 (mmHg)
